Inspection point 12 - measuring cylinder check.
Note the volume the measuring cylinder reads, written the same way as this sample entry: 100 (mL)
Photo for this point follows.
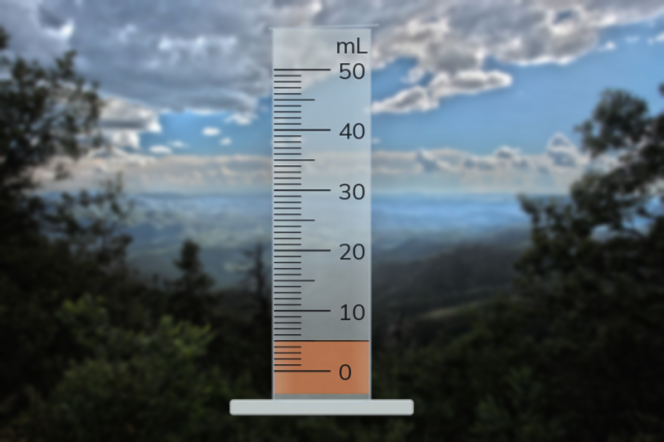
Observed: 5 (mL)
